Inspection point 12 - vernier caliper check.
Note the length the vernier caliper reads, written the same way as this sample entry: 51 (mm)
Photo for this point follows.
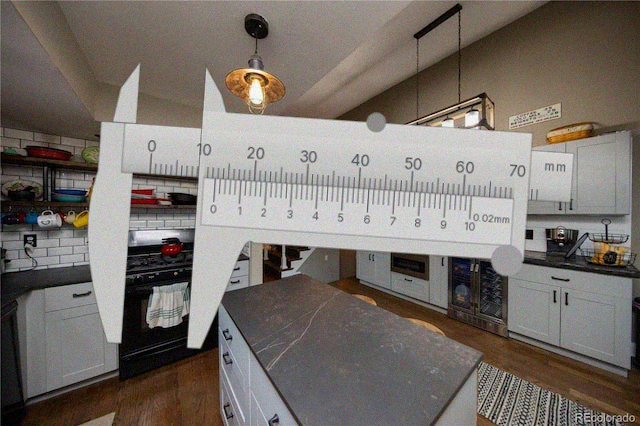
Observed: 12.5 (mm)
